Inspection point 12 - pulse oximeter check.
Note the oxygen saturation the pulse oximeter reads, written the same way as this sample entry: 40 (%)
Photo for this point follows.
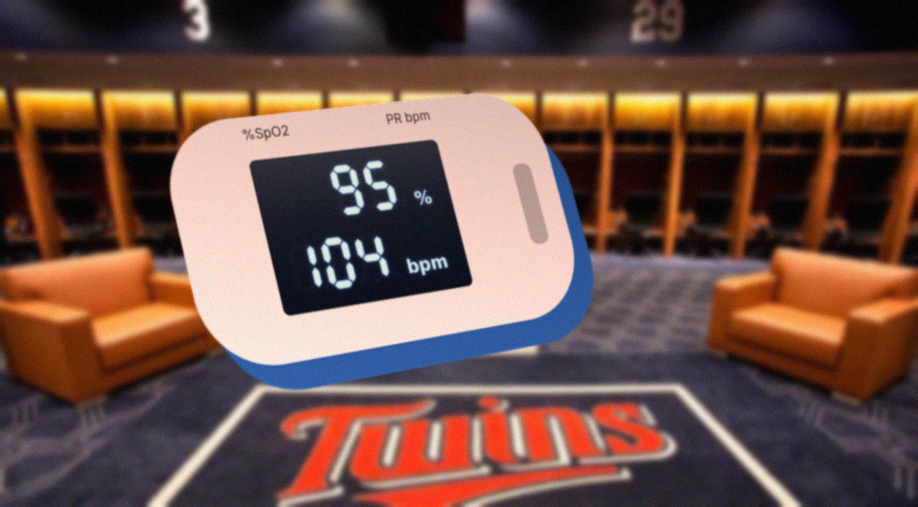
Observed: 95 (%)
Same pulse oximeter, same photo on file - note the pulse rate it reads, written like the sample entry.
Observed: 104 (bpm)
